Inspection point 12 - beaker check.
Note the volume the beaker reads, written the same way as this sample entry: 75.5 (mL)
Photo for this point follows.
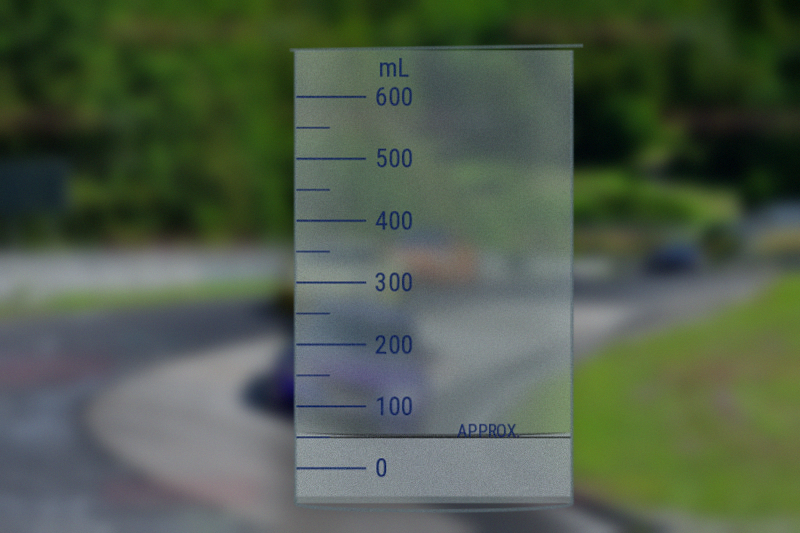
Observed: 50 (mL)
